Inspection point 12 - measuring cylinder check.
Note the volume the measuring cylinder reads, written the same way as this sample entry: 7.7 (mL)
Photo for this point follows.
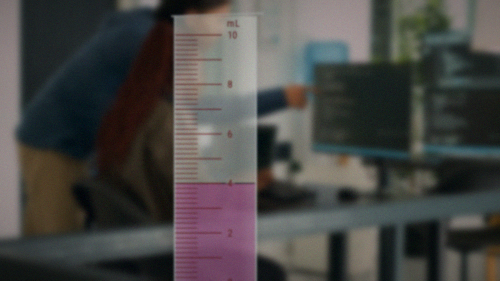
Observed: 4 (mL)
